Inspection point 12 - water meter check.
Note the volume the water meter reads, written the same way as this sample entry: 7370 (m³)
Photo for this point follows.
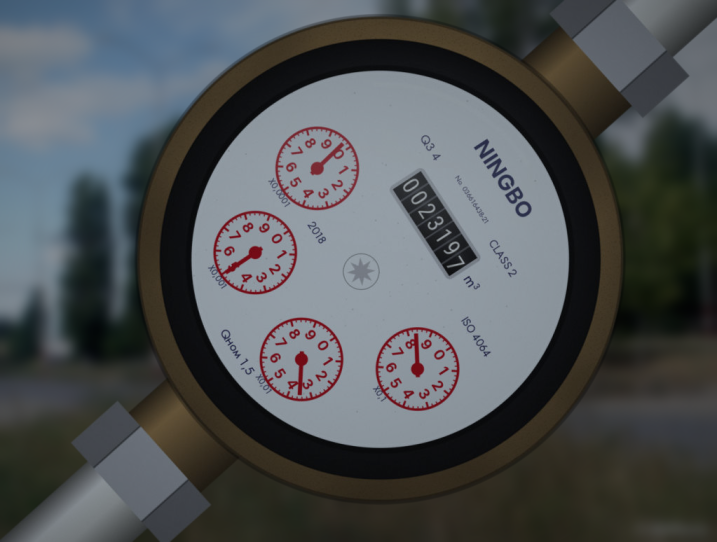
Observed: 23196.8349 (m³)
